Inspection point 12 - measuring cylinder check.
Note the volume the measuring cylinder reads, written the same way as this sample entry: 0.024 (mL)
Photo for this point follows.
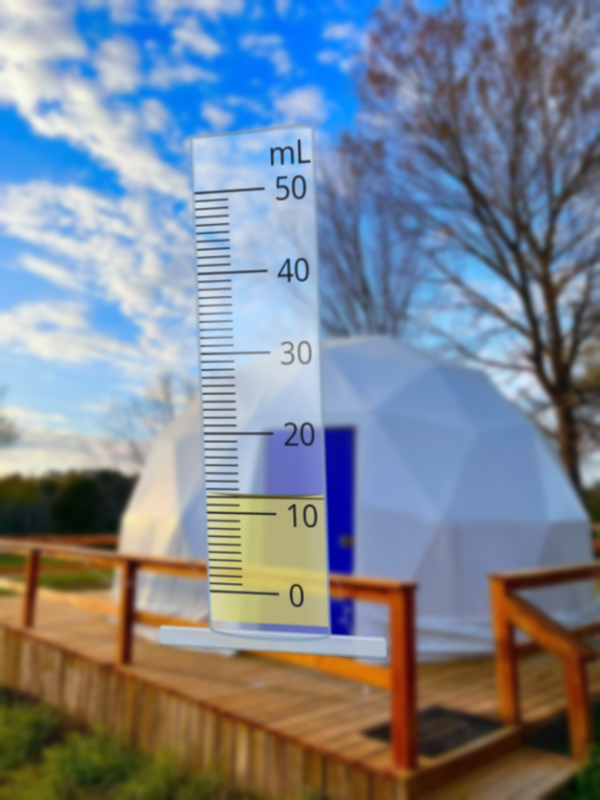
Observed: 12 (mL)
